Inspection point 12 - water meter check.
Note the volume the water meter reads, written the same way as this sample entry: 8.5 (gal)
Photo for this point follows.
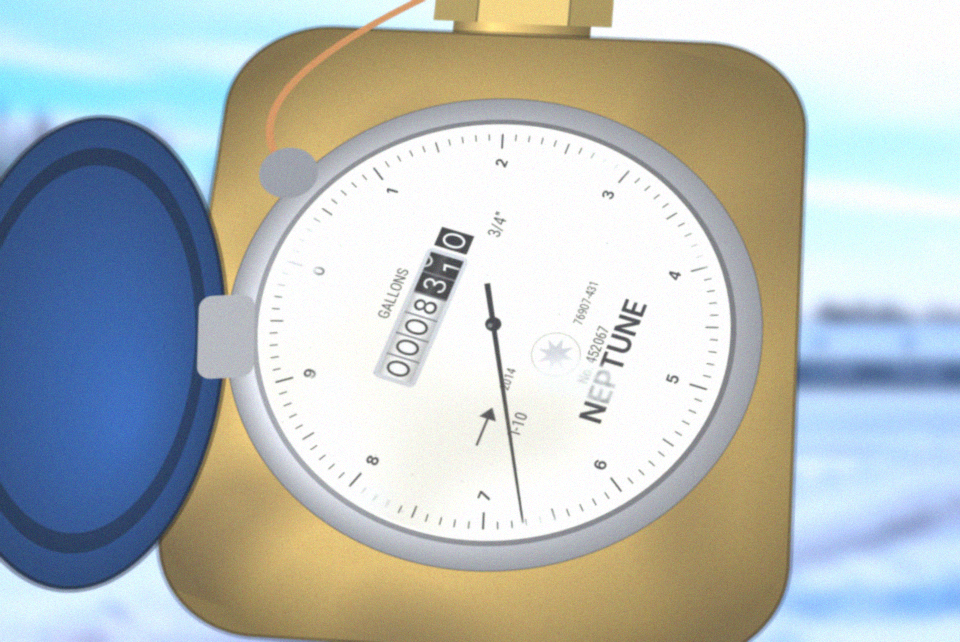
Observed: 8306.7 (gal)
